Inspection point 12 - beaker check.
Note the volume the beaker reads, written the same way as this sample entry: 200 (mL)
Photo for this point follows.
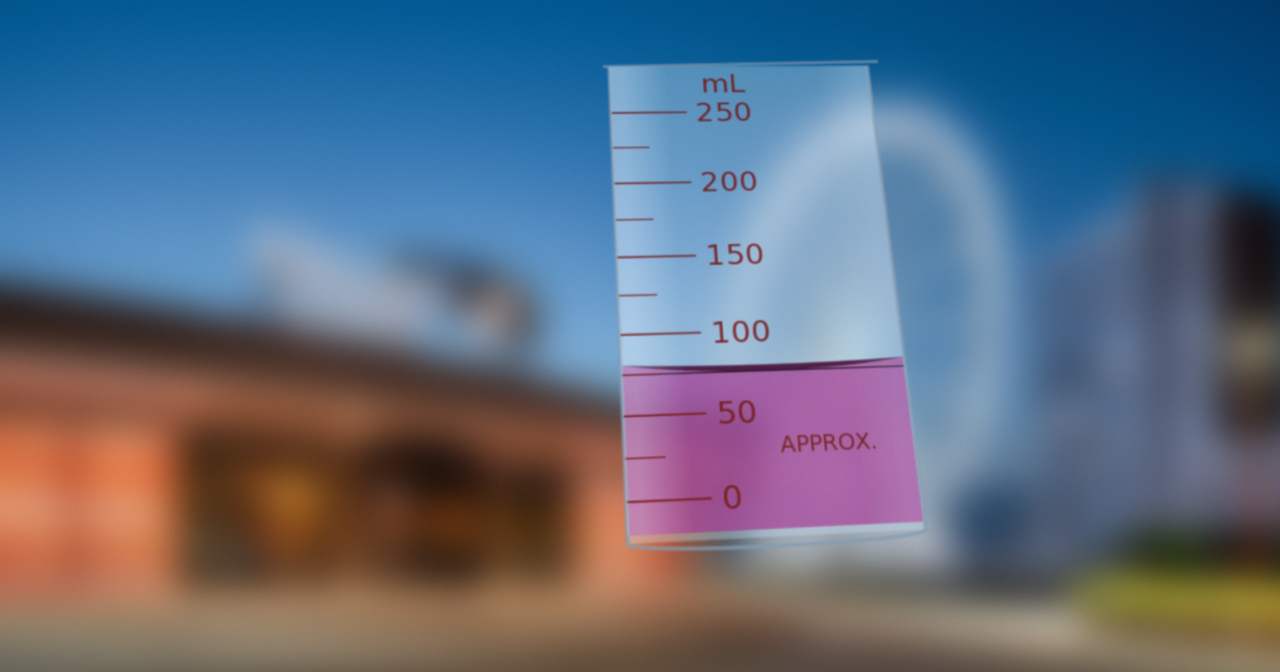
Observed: 75 (mL)
